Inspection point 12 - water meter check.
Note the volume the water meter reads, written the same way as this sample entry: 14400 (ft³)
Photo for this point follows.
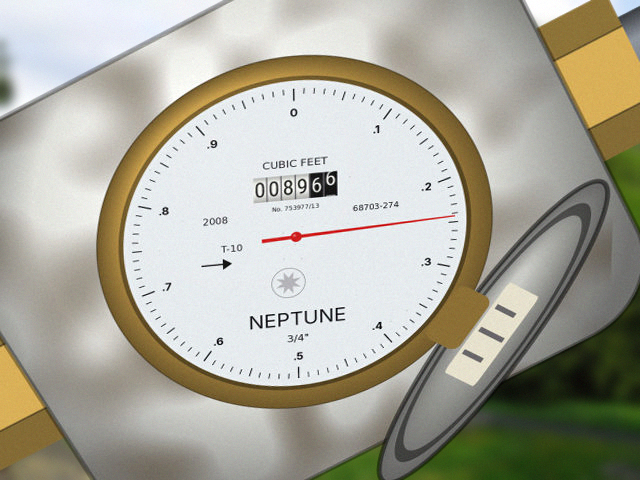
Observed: 8966.24 (ft³)
